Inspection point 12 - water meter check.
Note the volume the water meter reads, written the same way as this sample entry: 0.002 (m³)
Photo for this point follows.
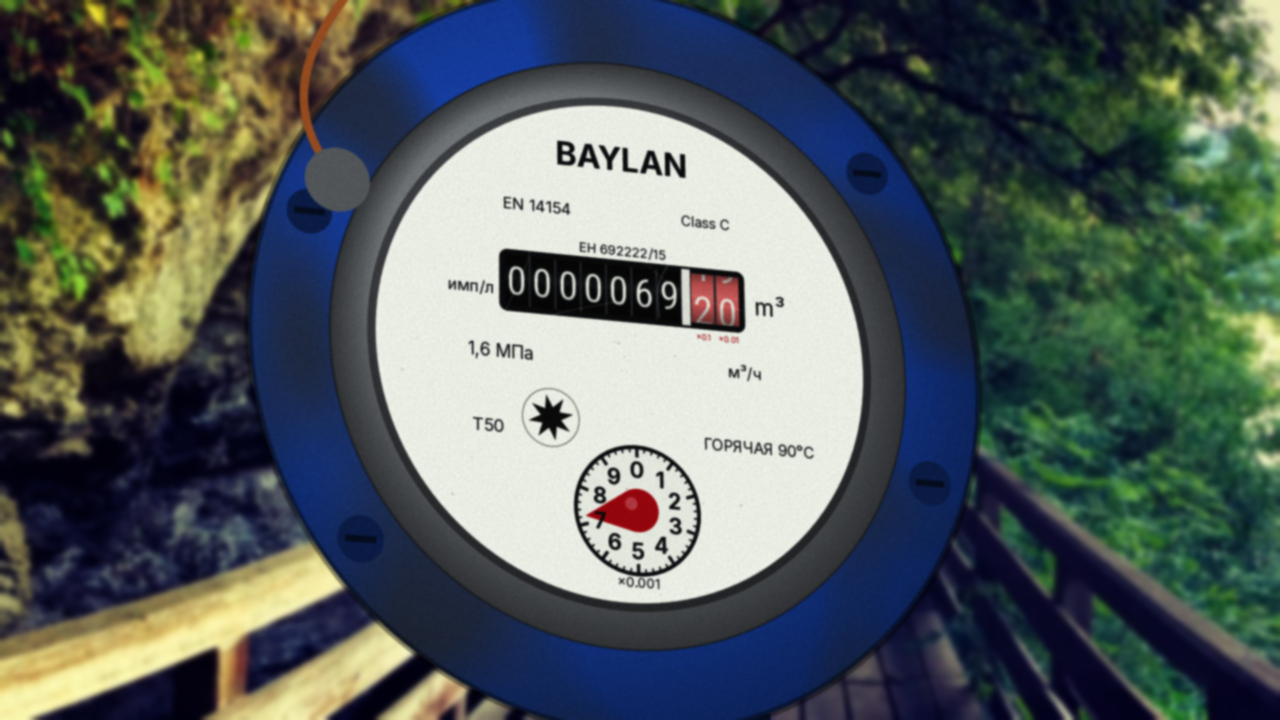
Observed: 69.197 (m³)
